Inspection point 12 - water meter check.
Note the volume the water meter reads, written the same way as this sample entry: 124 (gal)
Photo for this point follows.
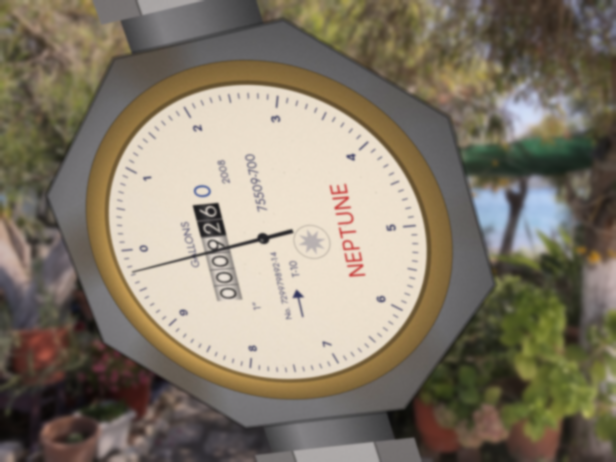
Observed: 9259.7 (gal)
